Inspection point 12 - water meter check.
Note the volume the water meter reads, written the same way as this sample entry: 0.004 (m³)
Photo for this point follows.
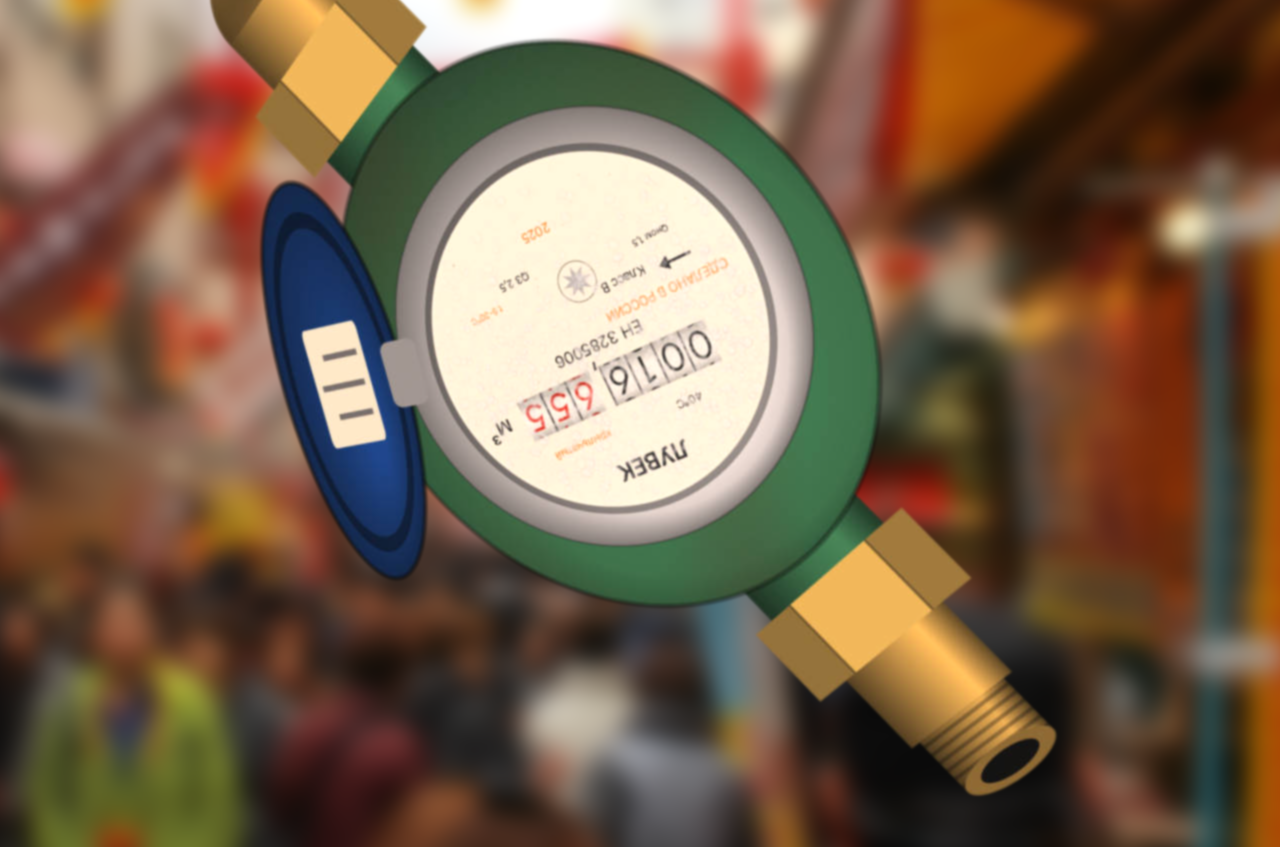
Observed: 16.655 (m³)
